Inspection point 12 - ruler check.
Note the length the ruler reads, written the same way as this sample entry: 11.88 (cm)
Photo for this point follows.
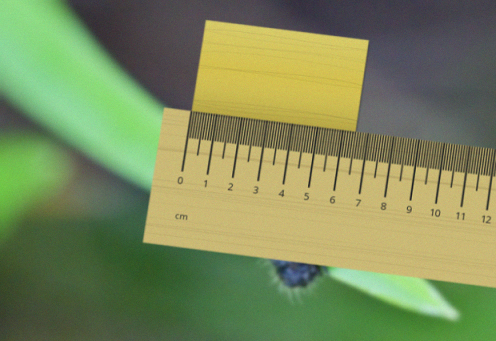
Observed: 6.5 (cm)
